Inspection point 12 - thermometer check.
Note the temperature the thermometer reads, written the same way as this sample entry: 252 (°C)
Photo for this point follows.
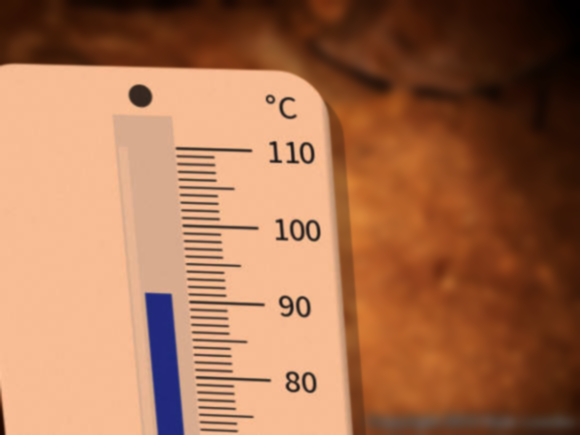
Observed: 91 (°C)
